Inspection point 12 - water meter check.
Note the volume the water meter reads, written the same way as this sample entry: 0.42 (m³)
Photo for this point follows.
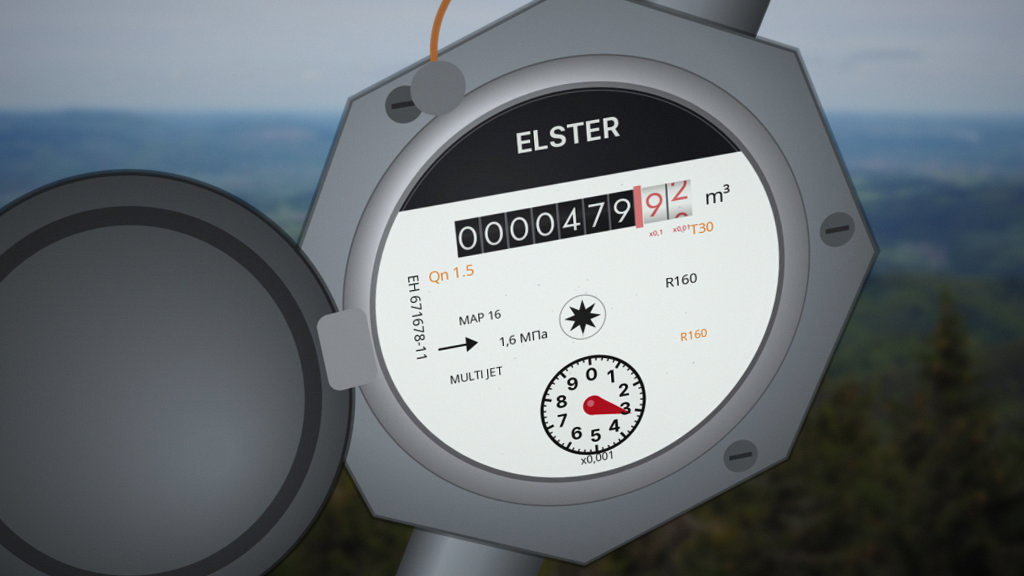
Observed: 479.923 (m³)
